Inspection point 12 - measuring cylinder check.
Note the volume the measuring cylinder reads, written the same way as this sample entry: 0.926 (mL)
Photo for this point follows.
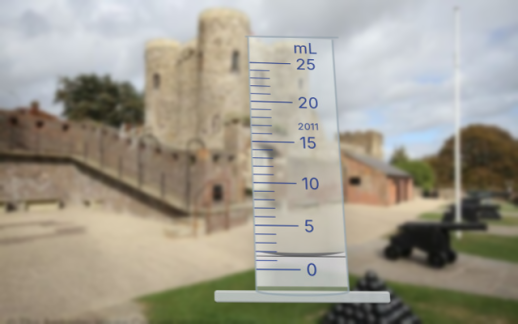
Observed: 1.5 (mL)
